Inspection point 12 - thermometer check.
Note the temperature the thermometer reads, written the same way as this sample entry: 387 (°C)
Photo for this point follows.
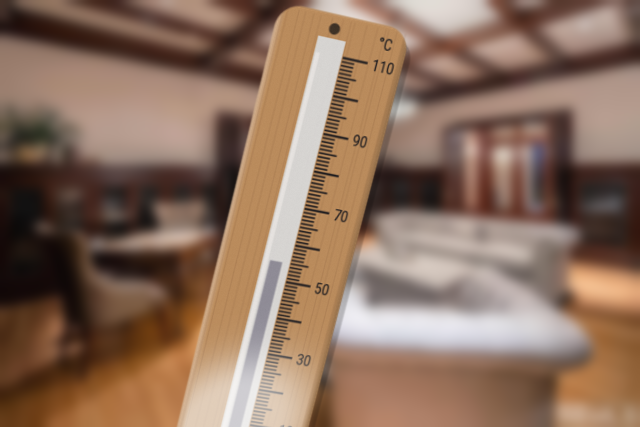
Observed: 55 (°C)
